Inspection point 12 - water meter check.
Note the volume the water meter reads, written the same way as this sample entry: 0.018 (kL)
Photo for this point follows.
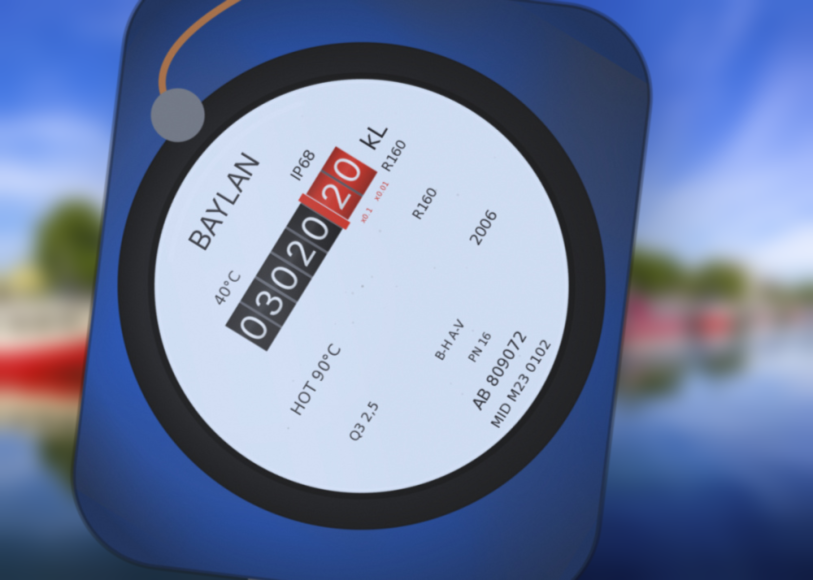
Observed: 3020.20 (kL)
